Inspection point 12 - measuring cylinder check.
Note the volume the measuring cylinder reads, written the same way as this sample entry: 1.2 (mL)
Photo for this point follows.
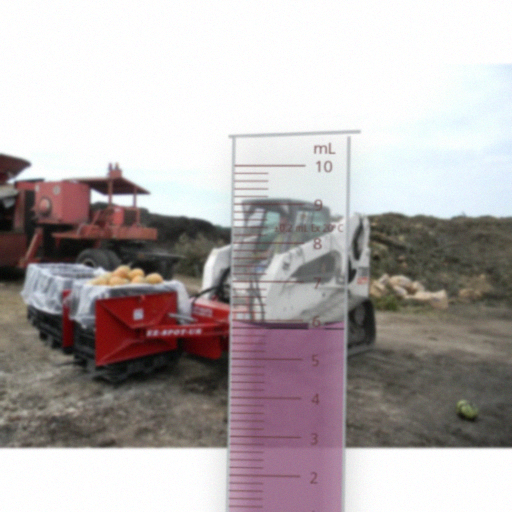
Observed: 5.8 (mL)
